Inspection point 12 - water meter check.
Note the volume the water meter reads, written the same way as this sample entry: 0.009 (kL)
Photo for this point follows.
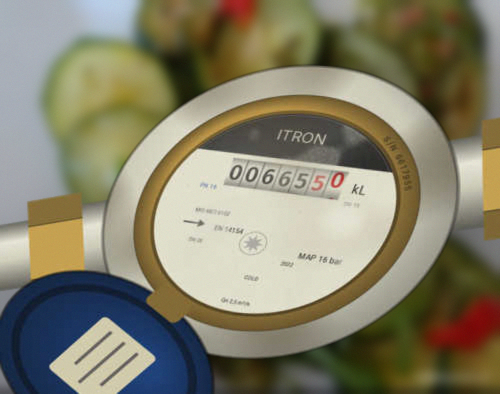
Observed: 665.50 (kL)
